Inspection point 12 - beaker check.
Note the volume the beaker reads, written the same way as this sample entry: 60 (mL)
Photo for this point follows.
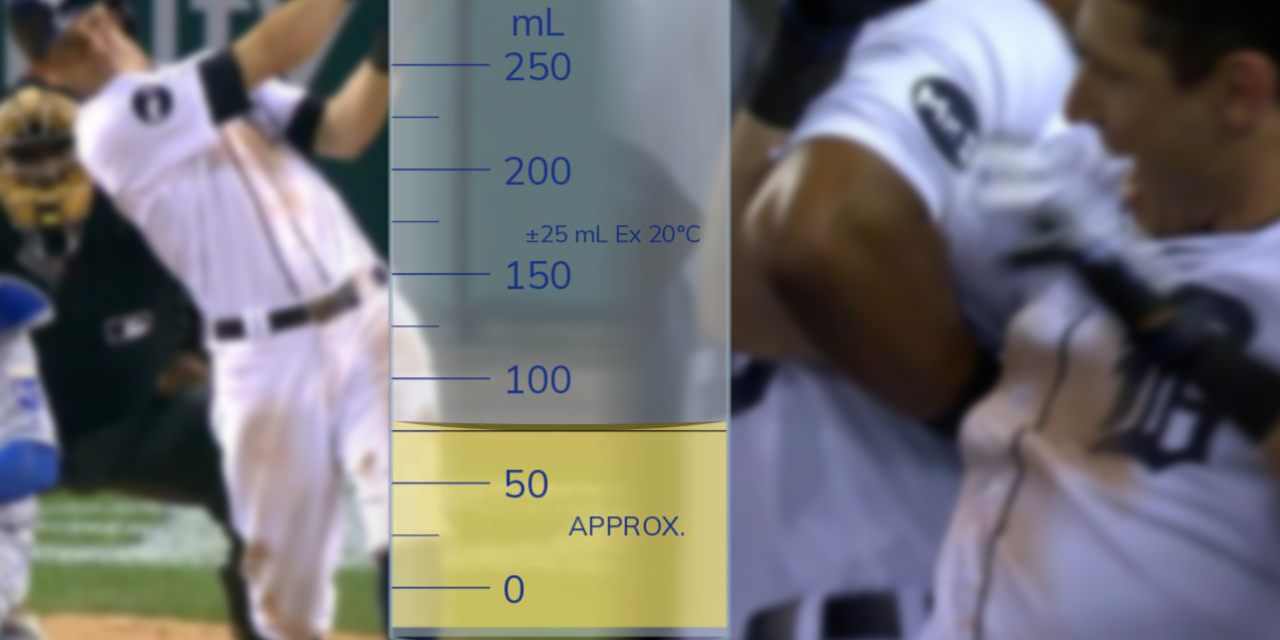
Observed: 75 (mL)
